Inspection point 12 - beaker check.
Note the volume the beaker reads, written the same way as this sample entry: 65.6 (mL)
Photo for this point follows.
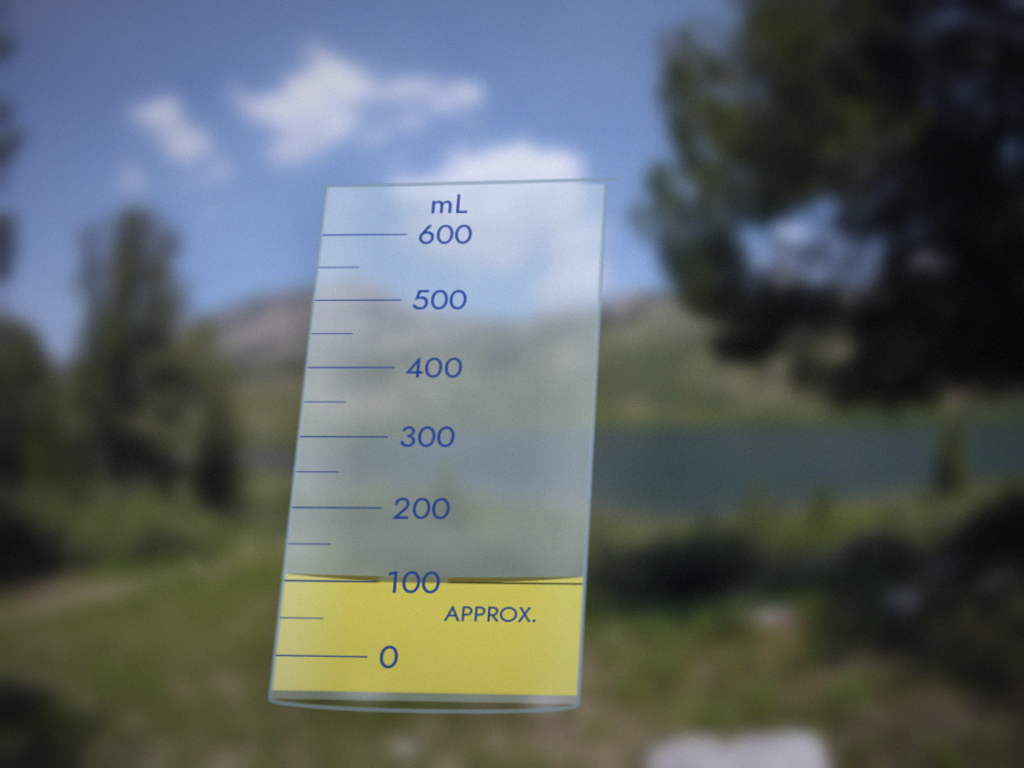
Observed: 100 (mL)
